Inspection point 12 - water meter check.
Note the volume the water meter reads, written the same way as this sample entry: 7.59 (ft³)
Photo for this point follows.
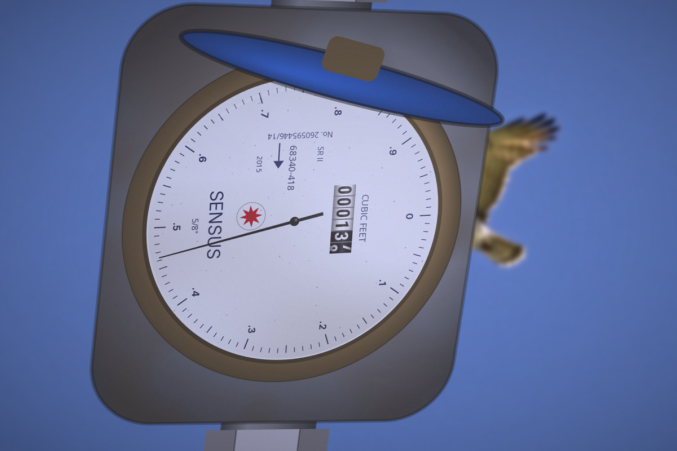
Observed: 137.46 (ft³)
